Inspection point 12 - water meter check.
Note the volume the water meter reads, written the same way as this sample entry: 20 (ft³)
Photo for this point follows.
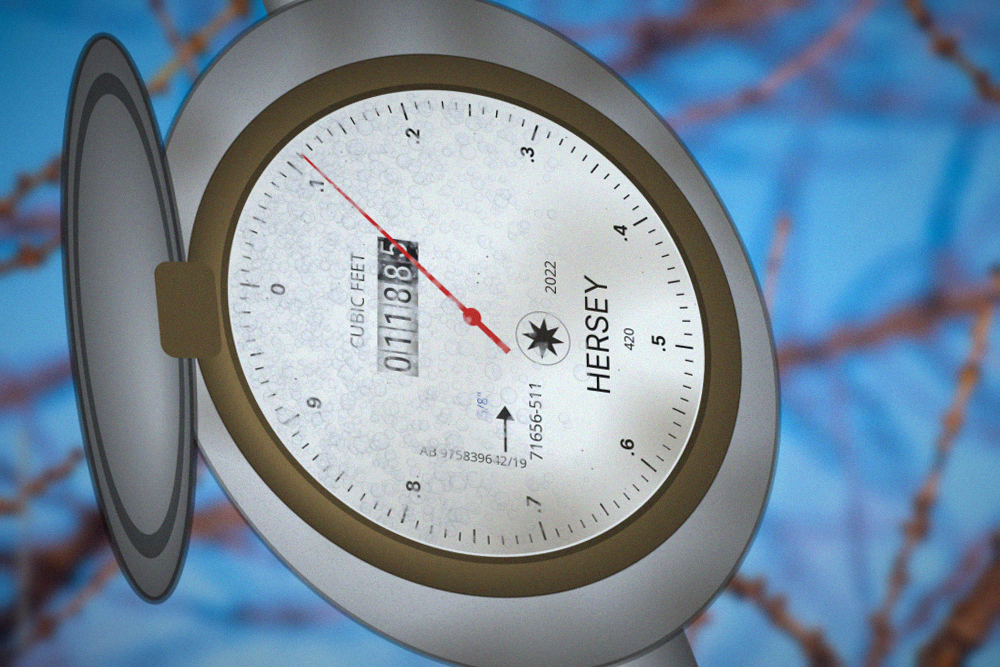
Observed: 11885.11 (ft³)
